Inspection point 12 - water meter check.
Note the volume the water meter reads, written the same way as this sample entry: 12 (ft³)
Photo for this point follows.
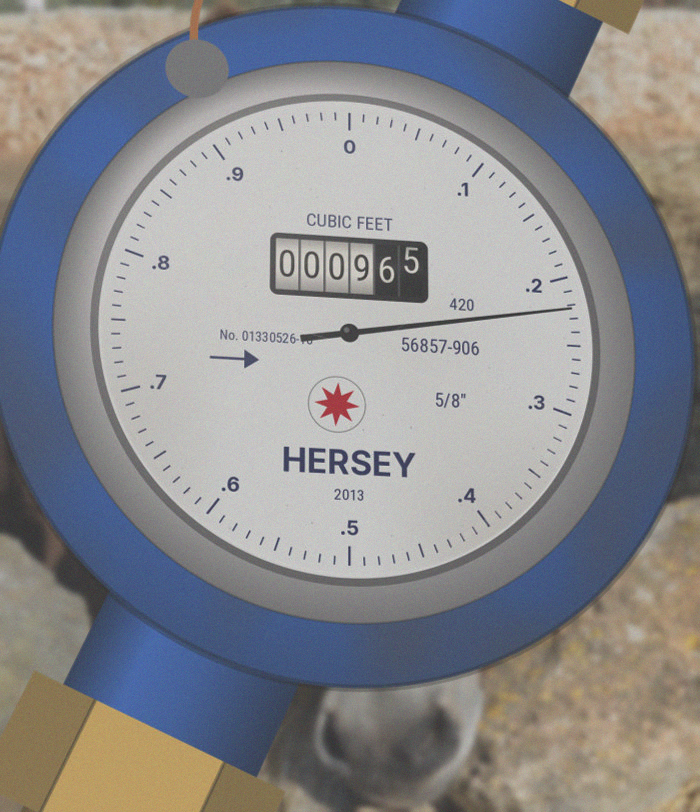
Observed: 965.22 (ft³)
